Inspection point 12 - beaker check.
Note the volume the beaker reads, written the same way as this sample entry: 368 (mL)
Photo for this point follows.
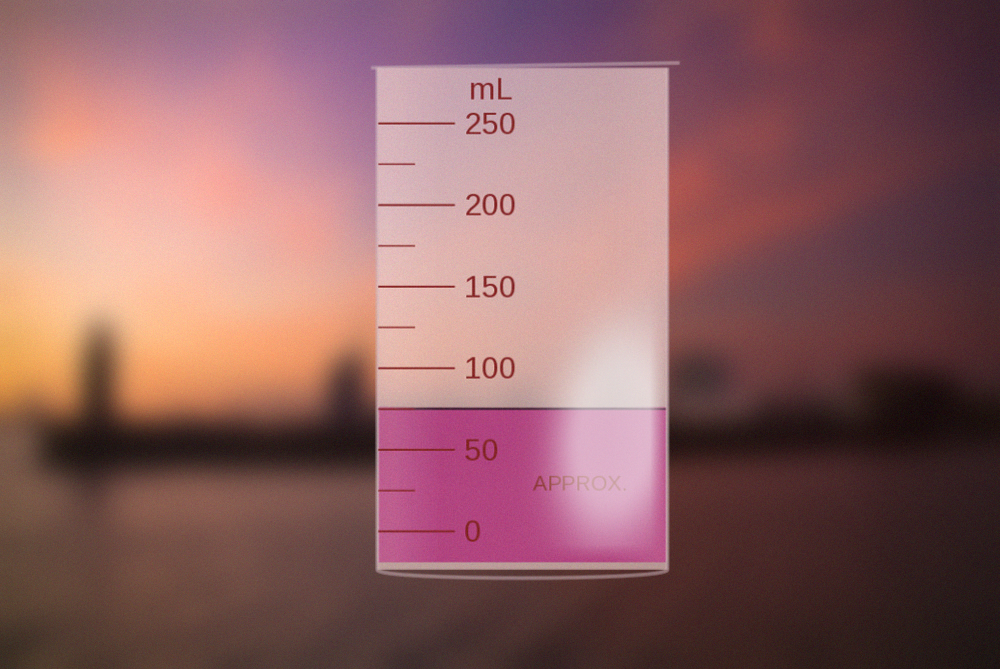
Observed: 75 (mL)
